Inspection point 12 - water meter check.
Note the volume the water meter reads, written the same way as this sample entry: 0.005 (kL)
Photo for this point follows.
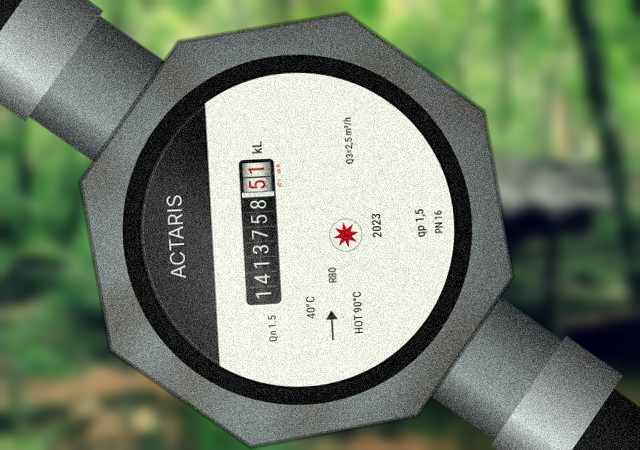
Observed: 1413758.51 (kL)
